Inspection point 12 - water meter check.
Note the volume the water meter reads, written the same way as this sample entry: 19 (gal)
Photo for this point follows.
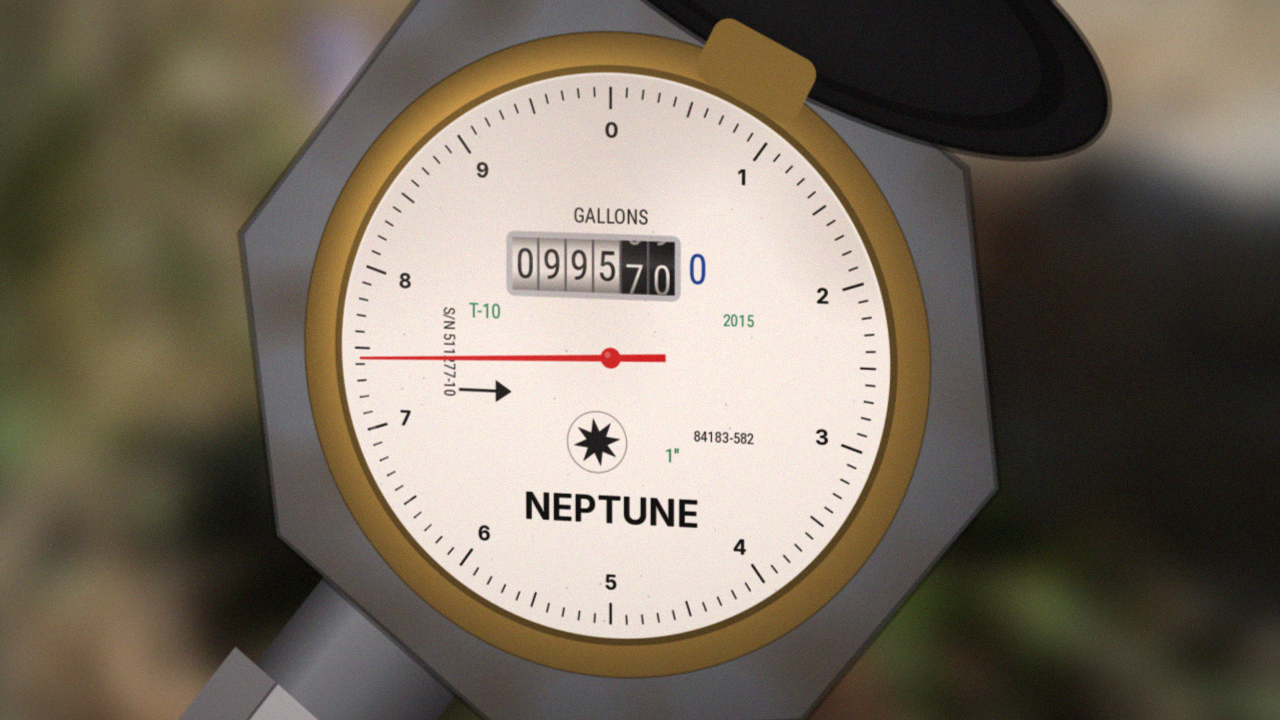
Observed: 995697.4 (gal)
